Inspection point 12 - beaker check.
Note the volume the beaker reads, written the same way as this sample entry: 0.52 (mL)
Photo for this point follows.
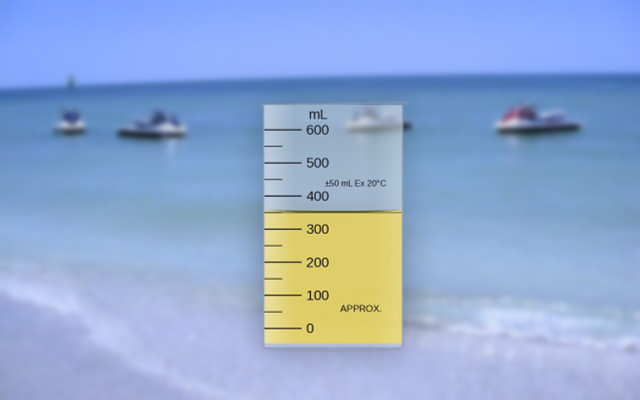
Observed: 350 (mL)
